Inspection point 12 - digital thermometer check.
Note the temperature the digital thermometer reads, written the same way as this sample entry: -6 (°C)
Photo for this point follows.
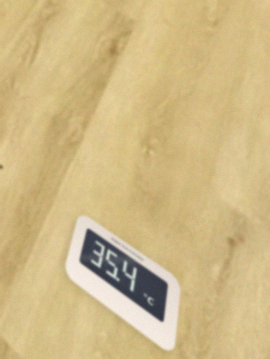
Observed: 35.4 (°C)
